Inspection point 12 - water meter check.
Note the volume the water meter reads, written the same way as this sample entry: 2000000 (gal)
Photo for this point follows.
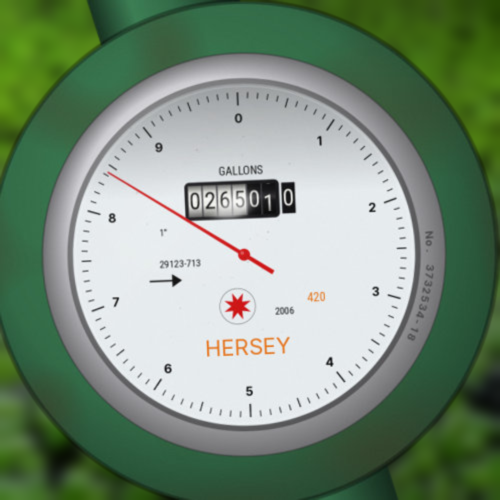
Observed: 265008.4 (gal)
